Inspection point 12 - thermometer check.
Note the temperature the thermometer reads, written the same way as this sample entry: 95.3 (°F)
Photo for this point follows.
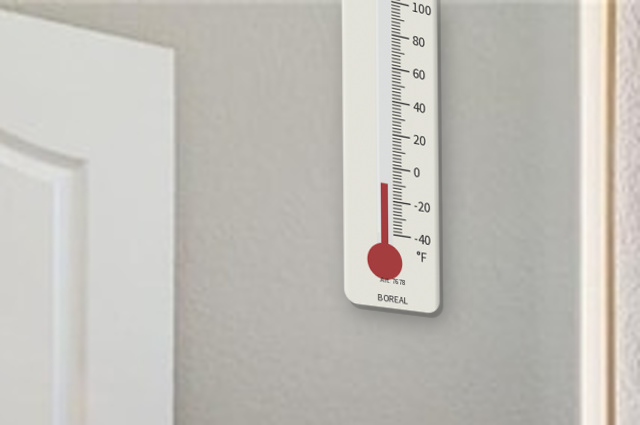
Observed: -10 (°F)
